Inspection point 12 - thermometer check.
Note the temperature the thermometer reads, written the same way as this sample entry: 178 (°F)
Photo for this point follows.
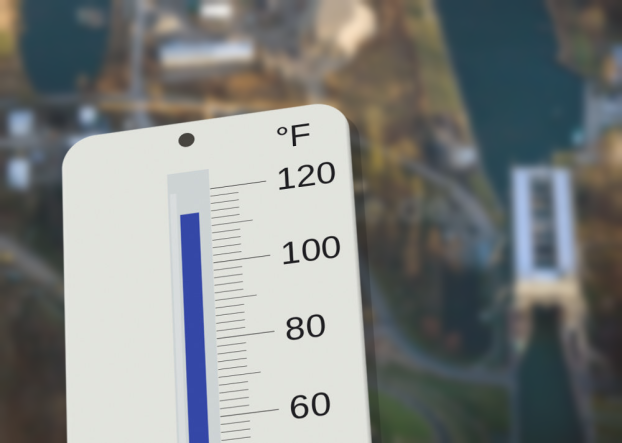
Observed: 114 (°F)
